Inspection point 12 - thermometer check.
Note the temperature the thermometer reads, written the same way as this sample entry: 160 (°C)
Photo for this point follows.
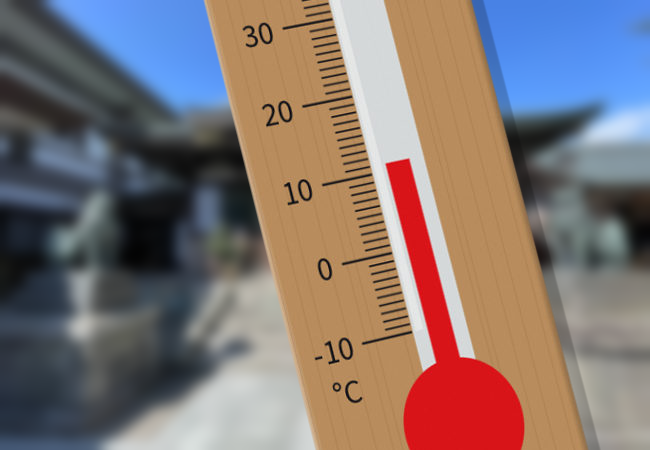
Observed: 11 (°C)
